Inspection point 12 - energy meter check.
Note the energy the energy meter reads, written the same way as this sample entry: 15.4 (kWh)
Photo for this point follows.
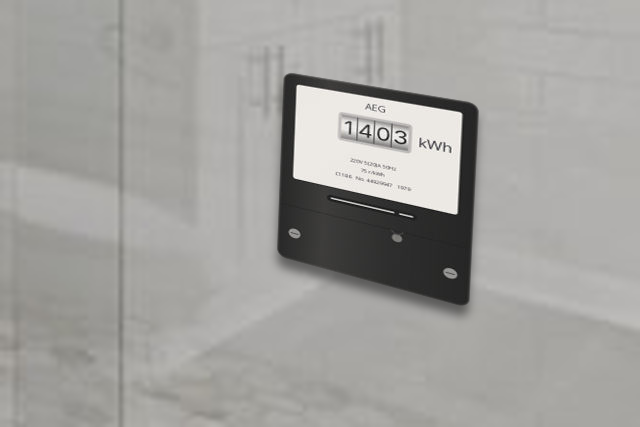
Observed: 1403 (kWh)
